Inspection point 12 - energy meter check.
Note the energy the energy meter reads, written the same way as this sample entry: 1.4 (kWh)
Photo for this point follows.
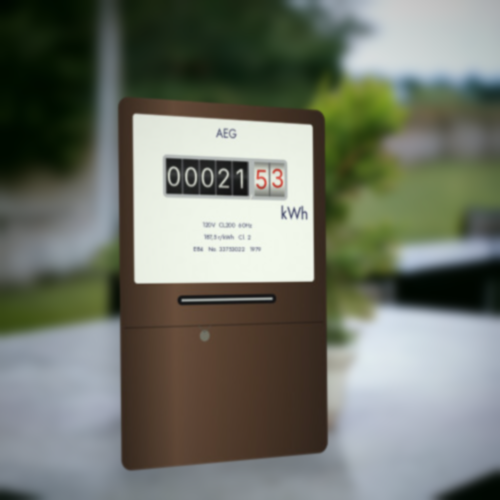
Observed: 21.53 (kWh)
